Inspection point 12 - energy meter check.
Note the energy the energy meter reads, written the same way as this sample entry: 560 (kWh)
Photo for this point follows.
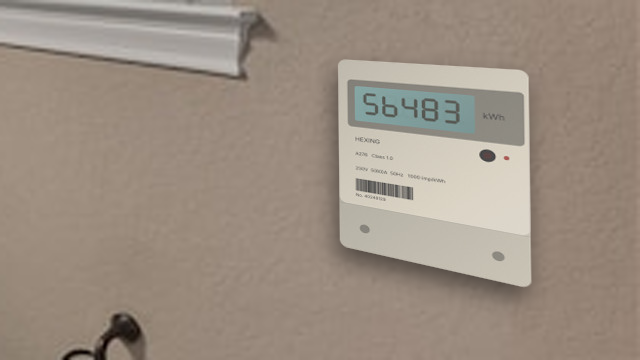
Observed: 56483 (kWh)
